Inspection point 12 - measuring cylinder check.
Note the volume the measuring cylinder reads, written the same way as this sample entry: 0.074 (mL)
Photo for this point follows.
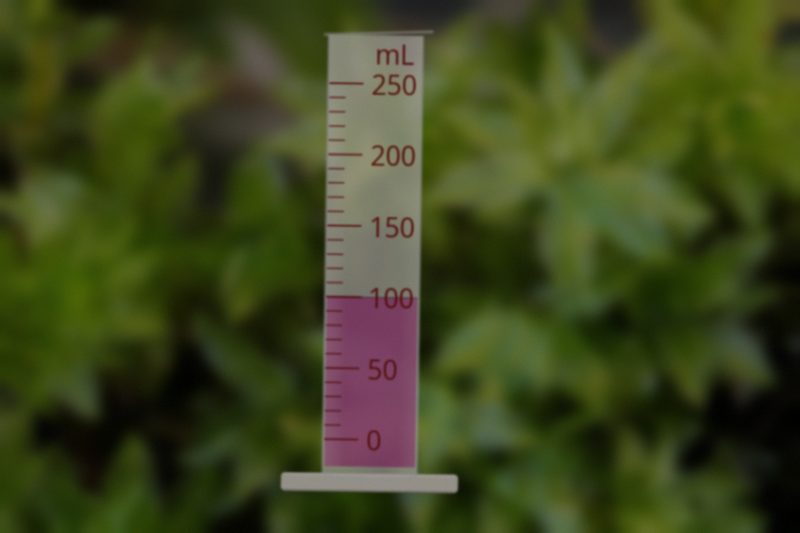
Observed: 100 (mL)
